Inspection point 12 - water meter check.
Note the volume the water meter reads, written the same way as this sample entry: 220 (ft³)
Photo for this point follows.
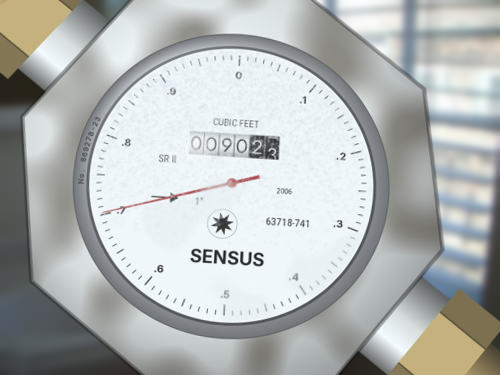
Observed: 9022.70 (ft³)
